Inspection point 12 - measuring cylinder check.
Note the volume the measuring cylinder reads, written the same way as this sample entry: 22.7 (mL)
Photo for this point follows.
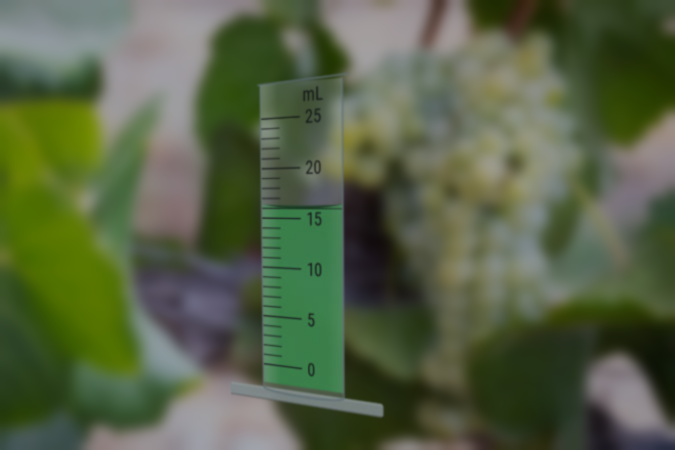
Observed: 16 (mL)
